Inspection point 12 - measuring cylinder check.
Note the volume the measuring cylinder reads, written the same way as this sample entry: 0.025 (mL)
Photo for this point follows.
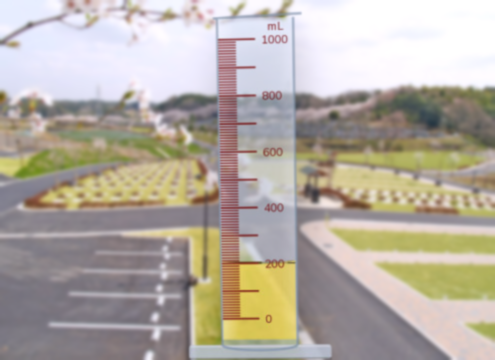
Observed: 200 (mL)
